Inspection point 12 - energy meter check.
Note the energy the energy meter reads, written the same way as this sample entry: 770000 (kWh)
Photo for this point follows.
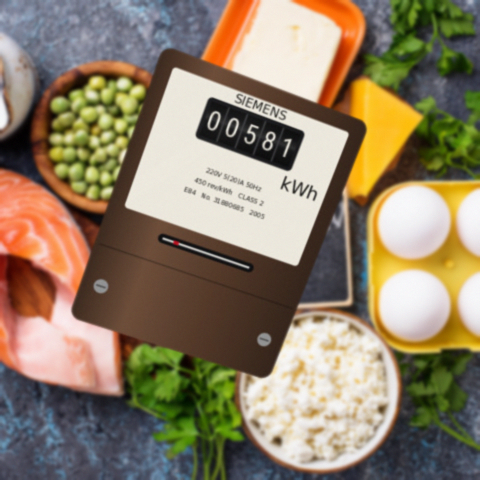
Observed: 581 (kWh)
